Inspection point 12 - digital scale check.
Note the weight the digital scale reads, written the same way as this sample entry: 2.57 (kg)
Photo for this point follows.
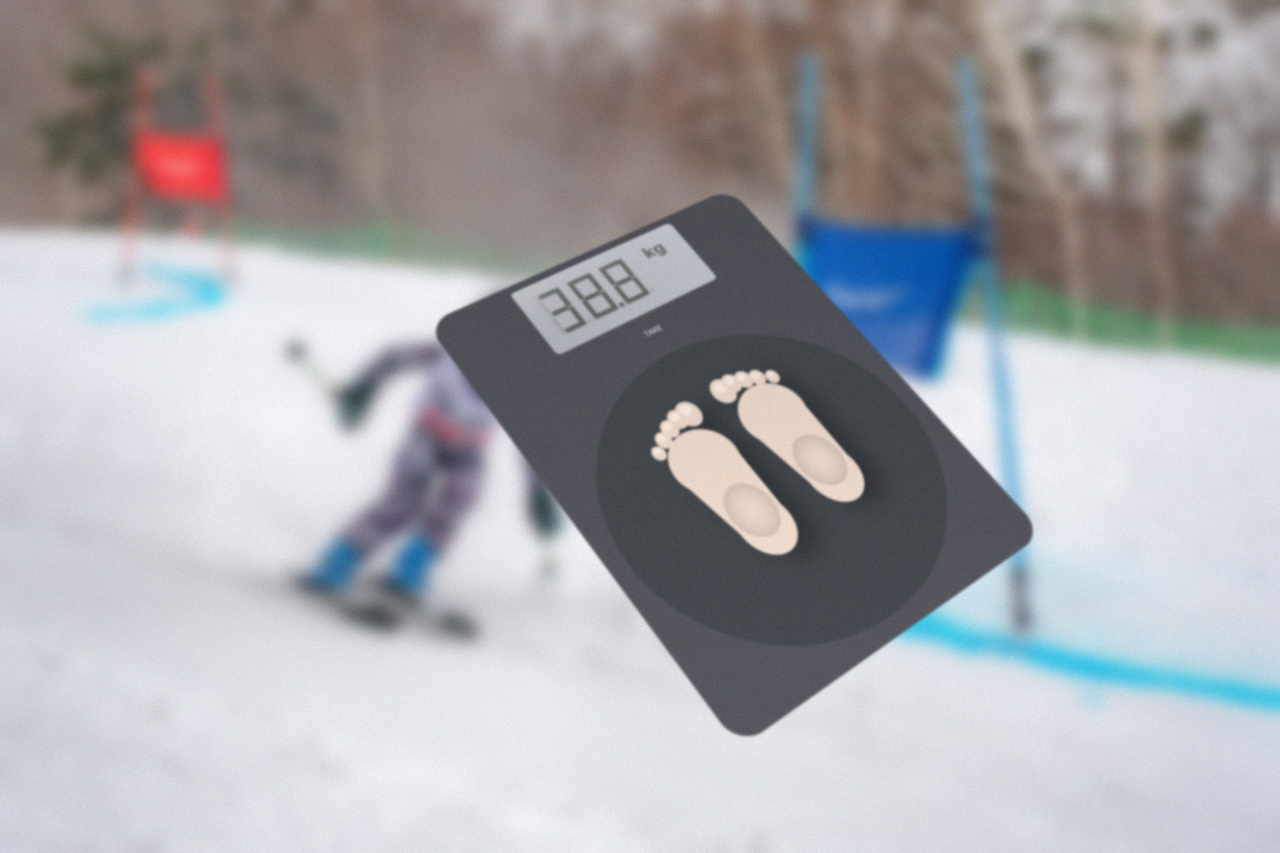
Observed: 38.8 (kg)
